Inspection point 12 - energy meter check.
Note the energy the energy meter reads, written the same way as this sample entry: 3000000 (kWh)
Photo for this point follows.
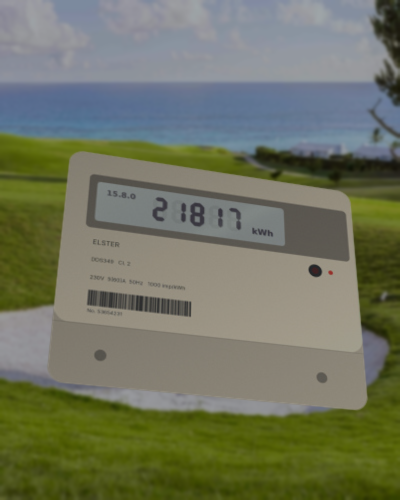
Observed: 21817 (kWh)
